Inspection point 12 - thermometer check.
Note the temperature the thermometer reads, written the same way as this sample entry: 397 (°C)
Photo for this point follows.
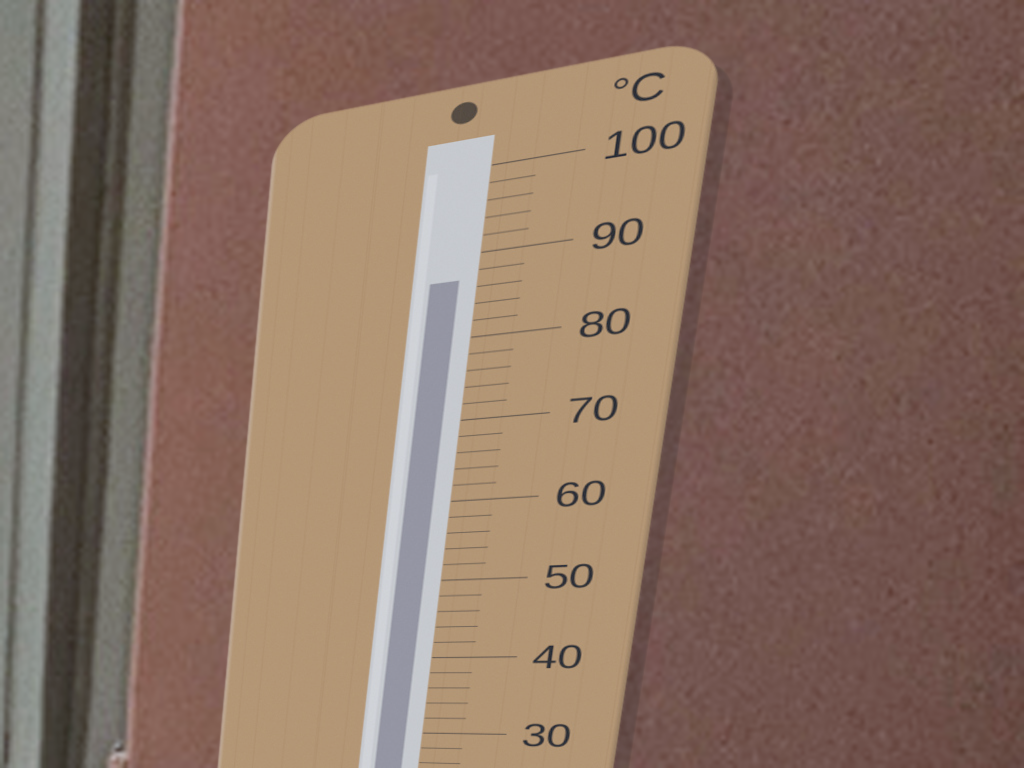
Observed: 87 (°C)
